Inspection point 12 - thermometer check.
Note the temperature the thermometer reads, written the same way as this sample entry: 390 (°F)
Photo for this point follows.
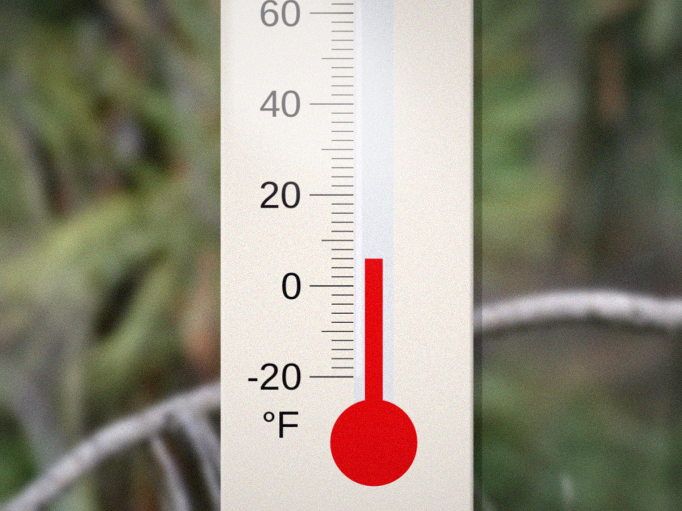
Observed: 6 (°F)
